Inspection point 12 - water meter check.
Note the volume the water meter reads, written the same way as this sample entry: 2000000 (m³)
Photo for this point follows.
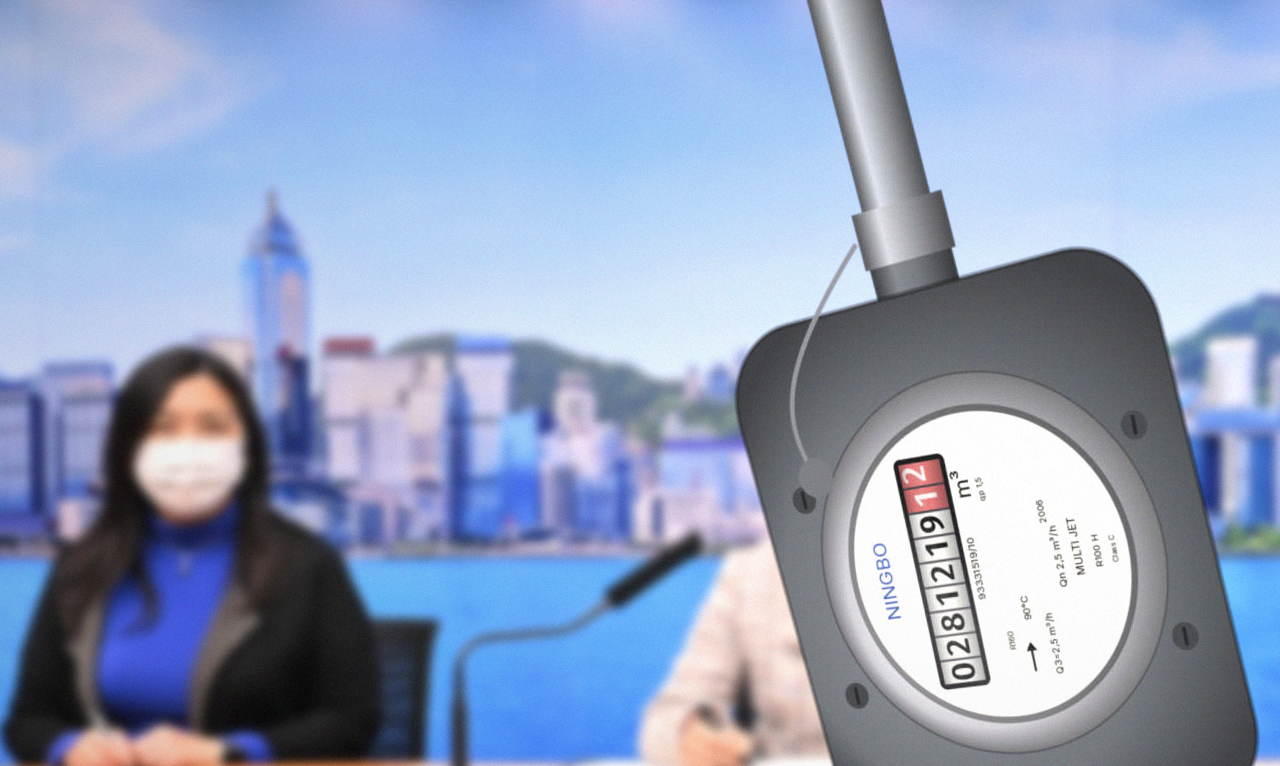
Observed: 281219.12 (m³)
